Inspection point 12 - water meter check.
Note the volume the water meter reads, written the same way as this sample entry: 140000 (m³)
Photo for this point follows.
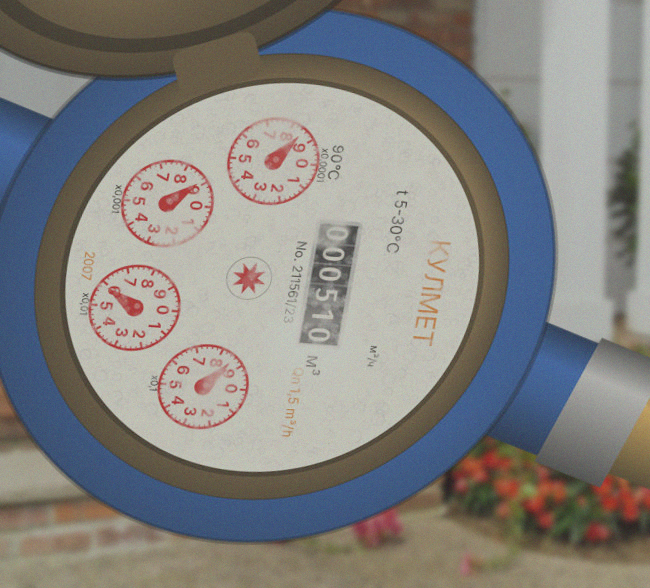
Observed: 510.8588 (m³)
